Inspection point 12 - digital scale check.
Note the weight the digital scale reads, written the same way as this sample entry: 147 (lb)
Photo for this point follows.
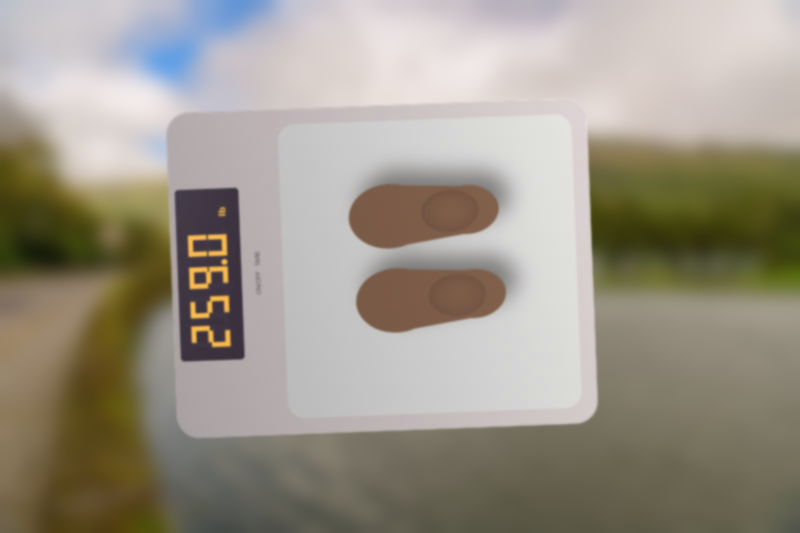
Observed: 259.0 (lb)
